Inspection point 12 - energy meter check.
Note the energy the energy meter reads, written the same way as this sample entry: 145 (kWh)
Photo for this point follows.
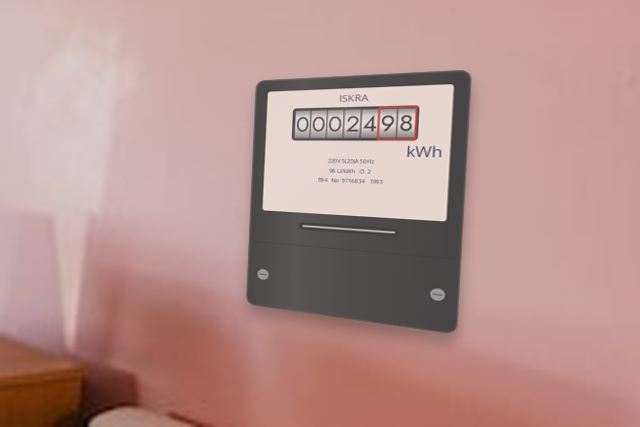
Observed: 24.98 (kWh)
